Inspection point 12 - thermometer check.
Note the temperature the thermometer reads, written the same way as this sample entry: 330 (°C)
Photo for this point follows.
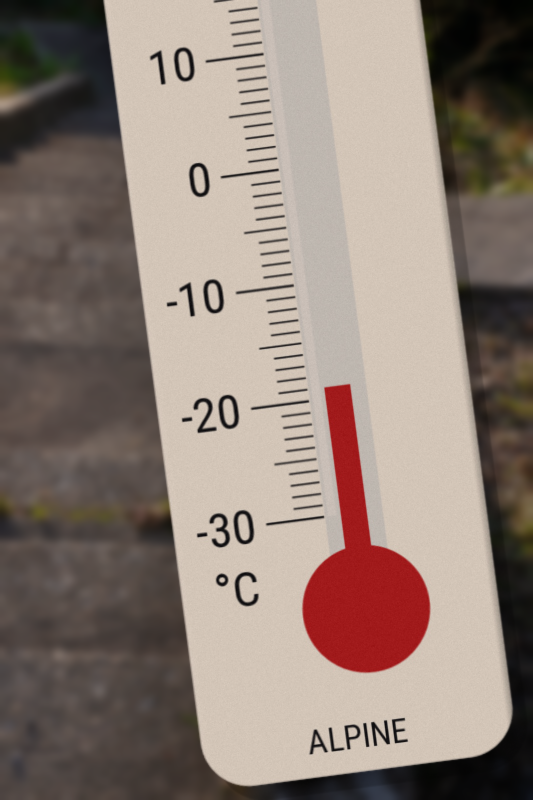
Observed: -19 (°C)
